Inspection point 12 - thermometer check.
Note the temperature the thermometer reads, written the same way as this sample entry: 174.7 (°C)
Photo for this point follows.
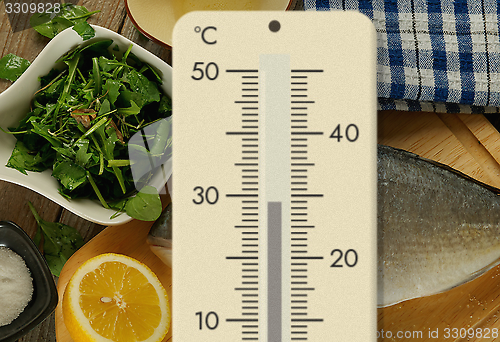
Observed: 29 (°C)
